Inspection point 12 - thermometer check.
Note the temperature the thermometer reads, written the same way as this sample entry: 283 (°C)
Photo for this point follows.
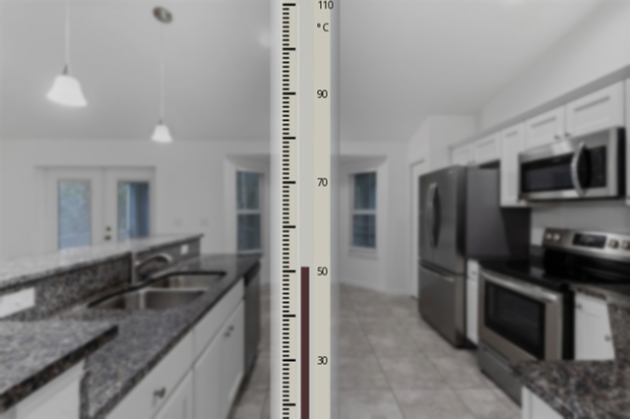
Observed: 51 (°C)
